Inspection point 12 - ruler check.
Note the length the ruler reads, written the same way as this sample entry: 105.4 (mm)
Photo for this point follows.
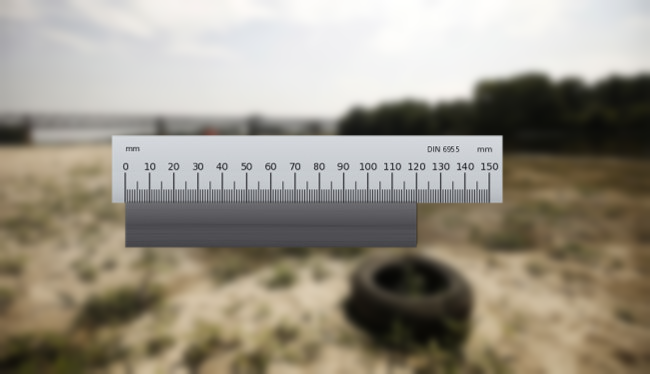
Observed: 120 (mm)
